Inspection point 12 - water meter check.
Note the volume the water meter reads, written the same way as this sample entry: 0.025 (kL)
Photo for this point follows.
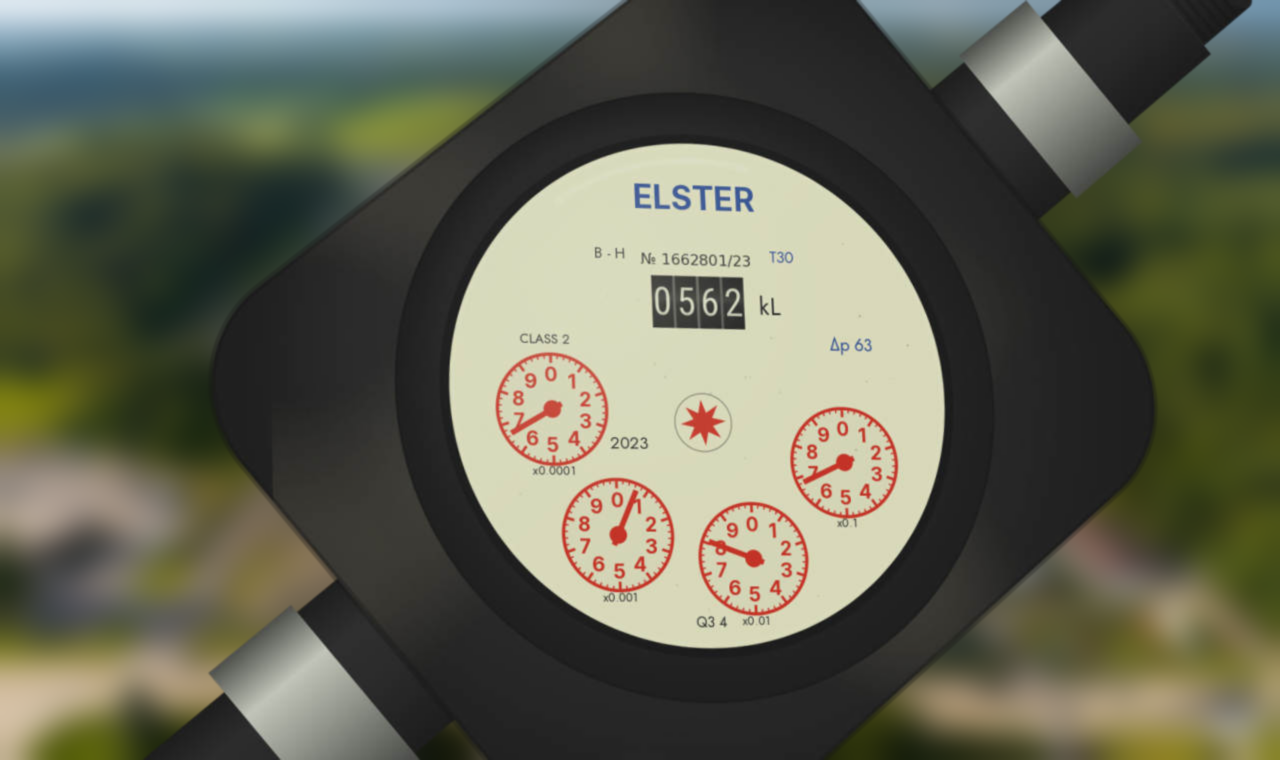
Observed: 562.6806 (kL)
